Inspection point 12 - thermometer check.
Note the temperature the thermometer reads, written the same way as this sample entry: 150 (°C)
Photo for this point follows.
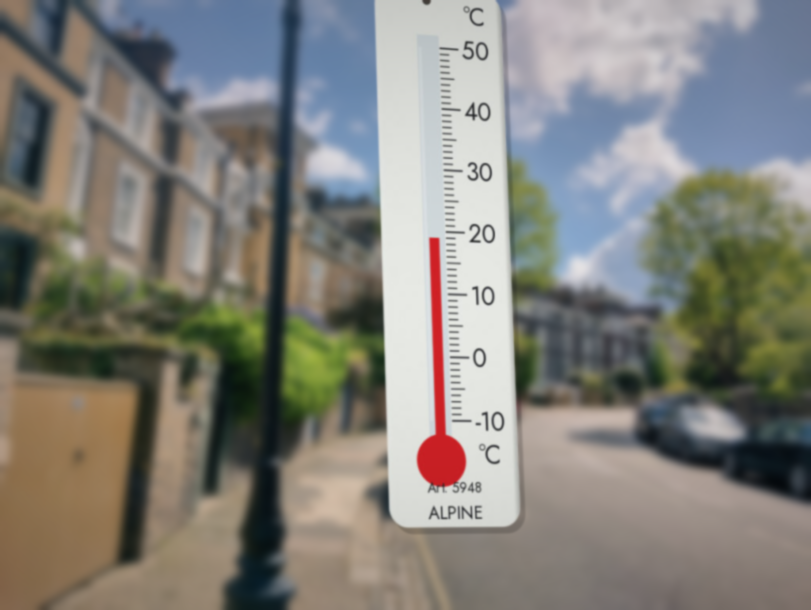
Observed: 19 (°C)
